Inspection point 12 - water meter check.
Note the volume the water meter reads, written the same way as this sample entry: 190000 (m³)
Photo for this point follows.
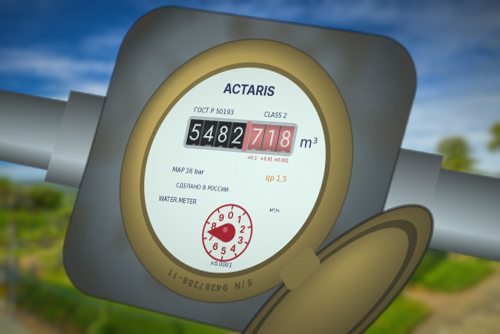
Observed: 5482.7187 (m³)
